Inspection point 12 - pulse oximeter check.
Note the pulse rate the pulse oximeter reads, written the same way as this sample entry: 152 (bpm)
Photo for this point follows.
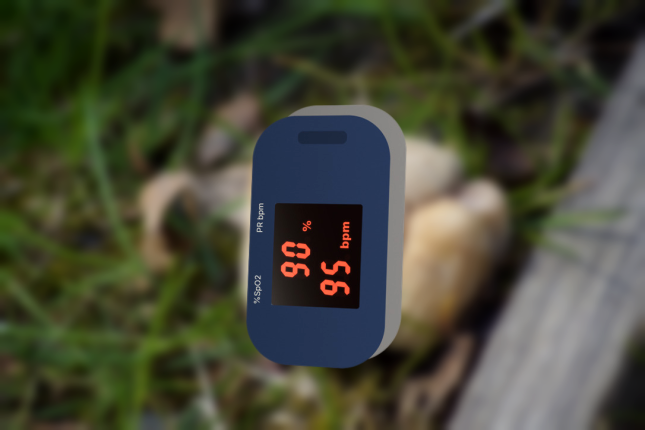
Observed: 95 (bpm)
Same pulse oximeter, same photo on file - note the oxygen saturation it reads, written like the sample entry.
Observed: 90 (%)
